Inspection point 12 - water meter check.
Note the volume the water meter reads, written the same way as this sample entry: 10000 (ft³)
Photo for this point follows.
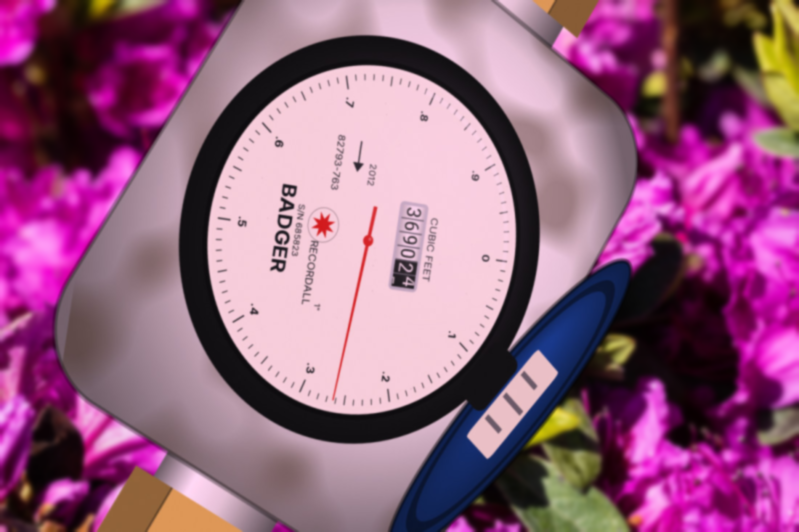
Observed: 369024.26 (ft³)
